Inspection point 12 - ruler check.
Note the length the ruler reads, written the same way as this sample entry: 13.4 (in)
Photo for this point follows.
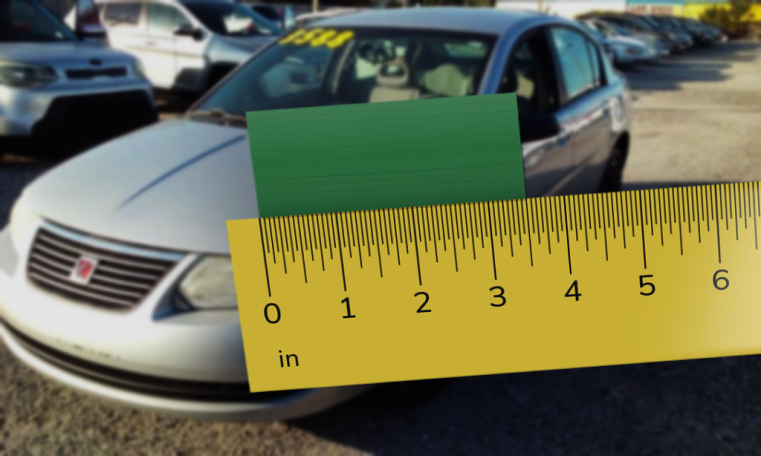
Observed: 3.5 (in)
